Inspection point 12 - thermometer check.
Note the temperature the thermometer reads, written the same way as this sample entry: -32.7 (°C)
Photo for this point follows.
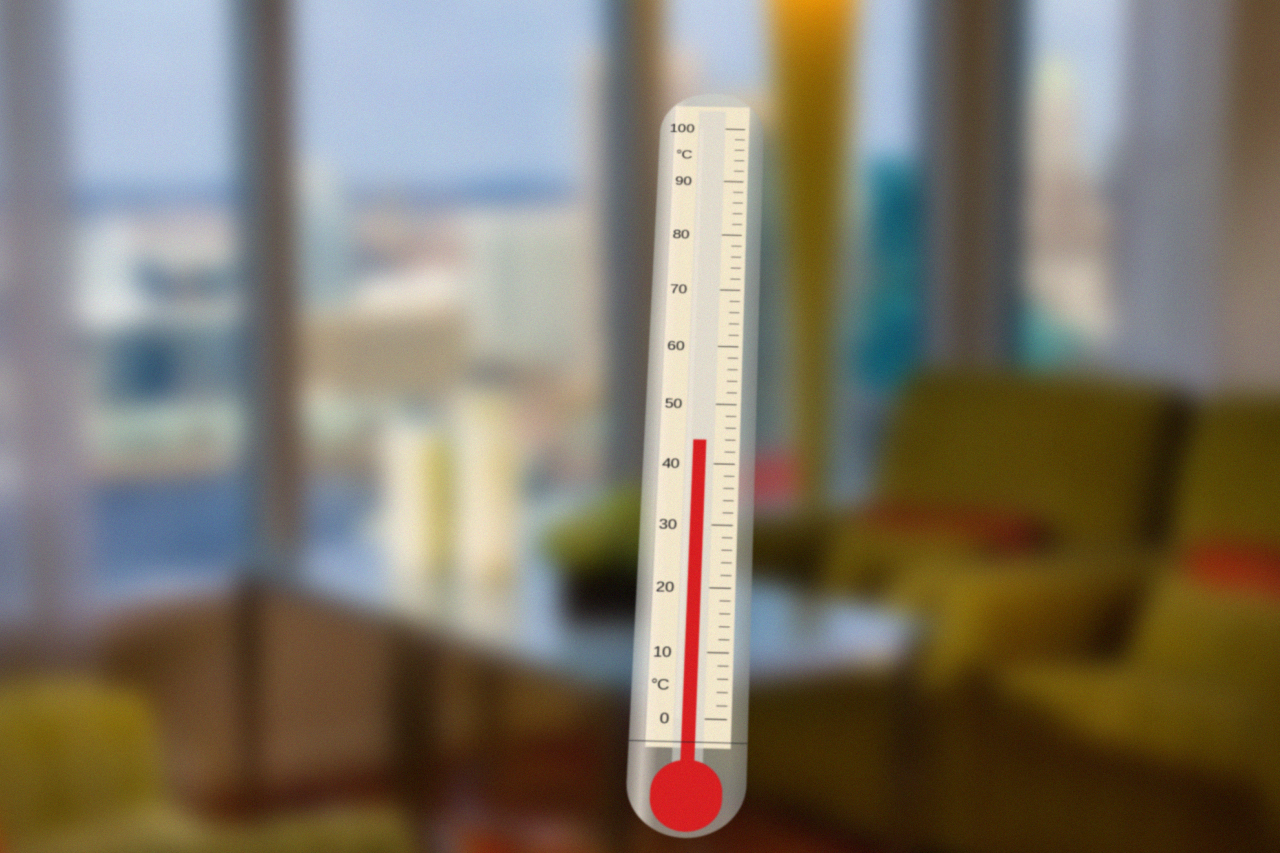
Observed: 44 (°C)
